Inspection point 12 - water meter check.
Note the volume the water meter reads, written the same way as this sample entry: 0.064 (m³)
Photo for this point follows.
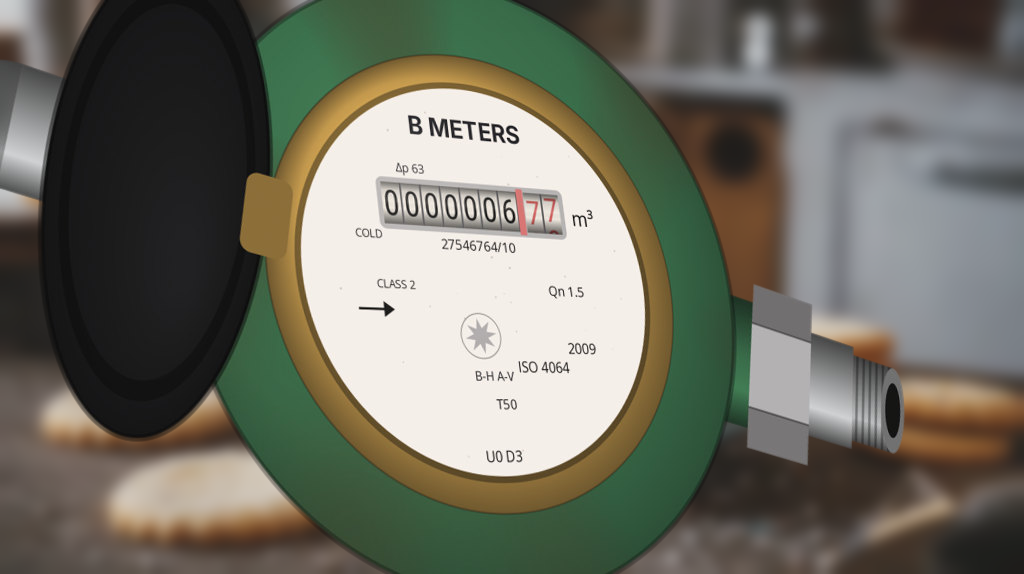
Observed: 6.77 (m³)
